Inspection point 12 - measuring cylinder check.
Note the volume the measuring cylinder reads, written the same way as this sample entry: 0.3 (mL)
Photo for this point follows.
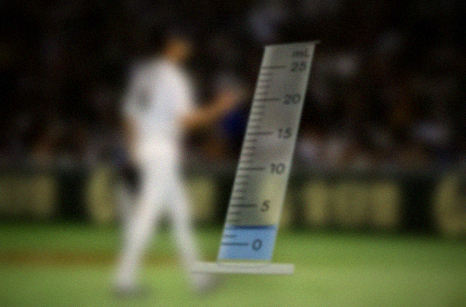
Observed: 2 (mL)
